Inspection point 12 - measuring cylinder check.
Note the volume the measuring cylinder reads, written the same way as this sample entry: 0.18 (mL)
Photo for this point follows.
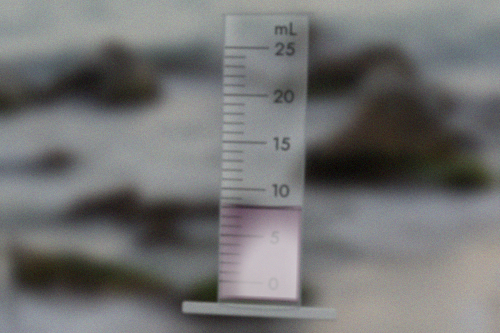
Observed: 8 (mL)
